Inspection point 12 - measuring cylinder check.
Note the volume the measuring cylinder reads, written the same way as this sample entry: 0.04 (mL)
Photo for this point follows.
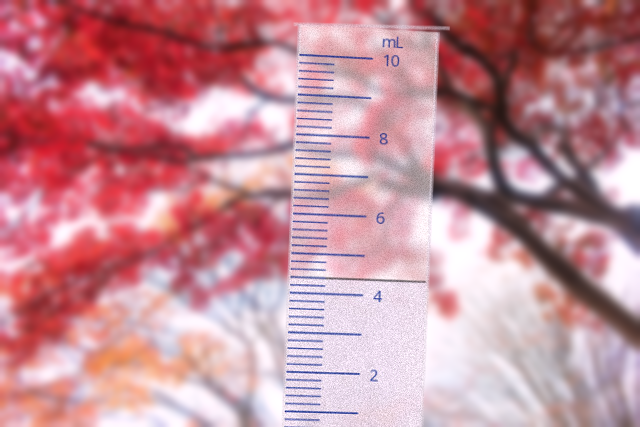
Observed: 4.4 (mL)
